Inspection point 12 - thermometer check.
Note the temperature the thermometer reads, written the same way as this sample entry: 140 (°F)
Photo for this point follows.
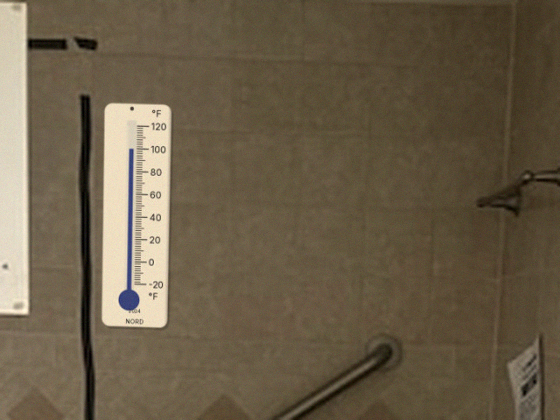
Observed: 100 (°F)
